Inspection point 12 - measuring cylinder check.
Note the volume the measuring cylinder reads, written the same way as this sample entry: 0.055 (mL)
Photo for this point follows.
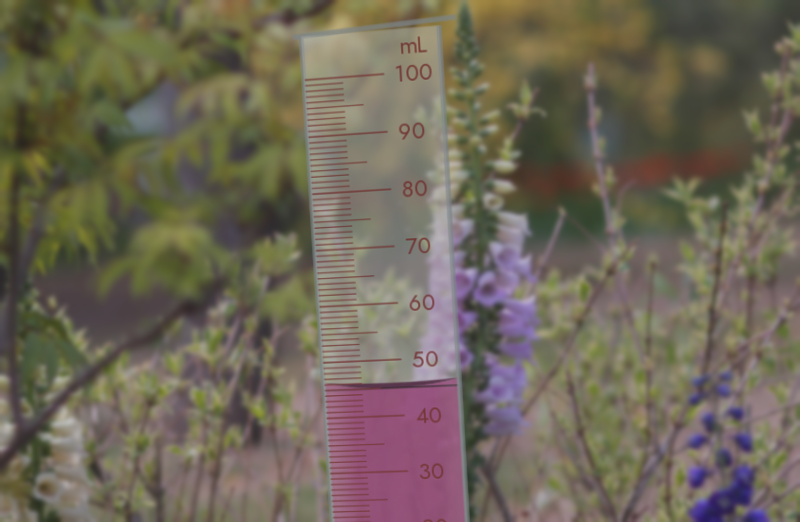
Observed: 45 (mL)
